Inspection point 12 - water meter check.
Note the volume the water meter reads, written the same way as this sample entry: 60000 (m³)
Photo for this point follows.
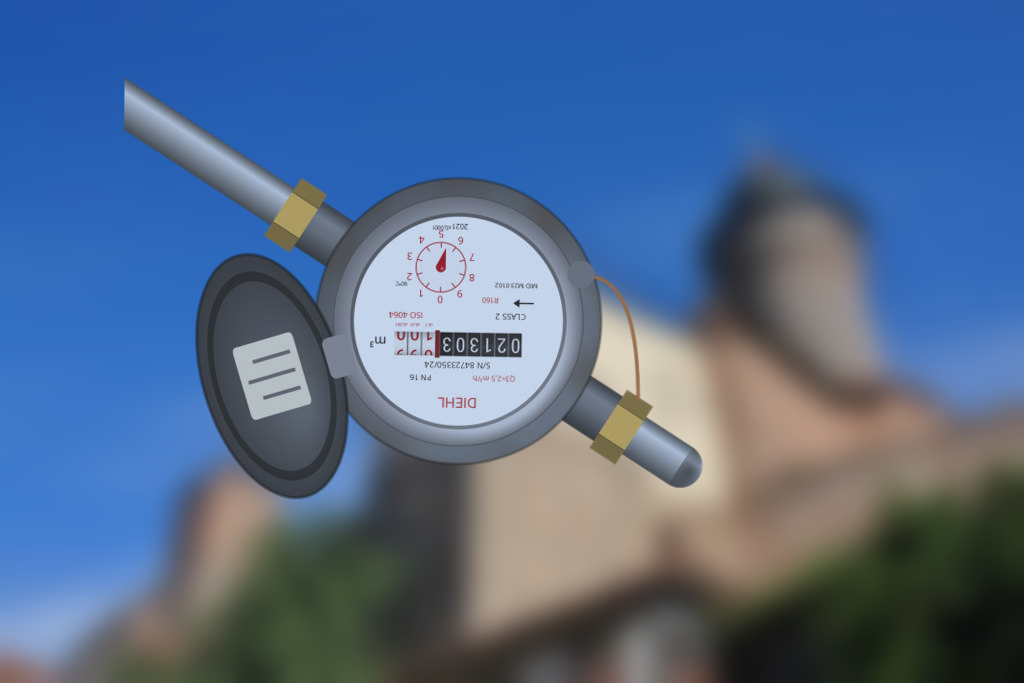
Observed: 21303.0995 (m³)
